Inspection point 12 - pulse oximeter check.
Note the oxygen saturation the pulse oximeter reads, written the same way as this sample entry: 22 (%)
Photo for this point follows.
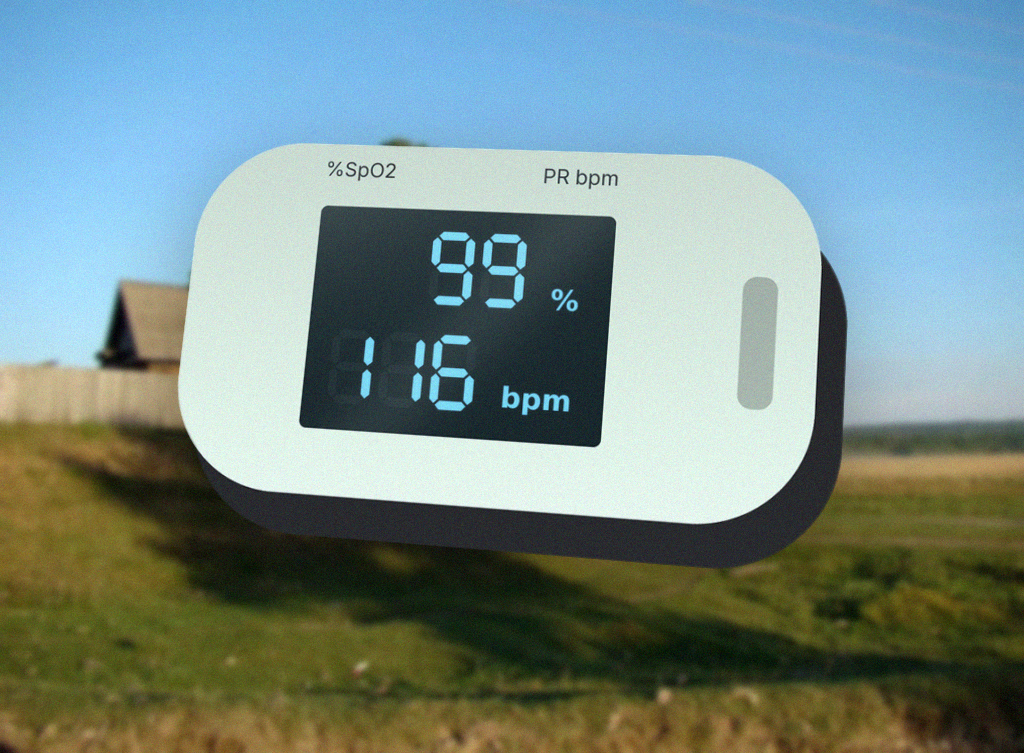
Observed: 99 (%)
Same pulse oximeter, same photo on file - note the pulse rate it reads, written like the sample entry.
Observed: 116 (bpm)
